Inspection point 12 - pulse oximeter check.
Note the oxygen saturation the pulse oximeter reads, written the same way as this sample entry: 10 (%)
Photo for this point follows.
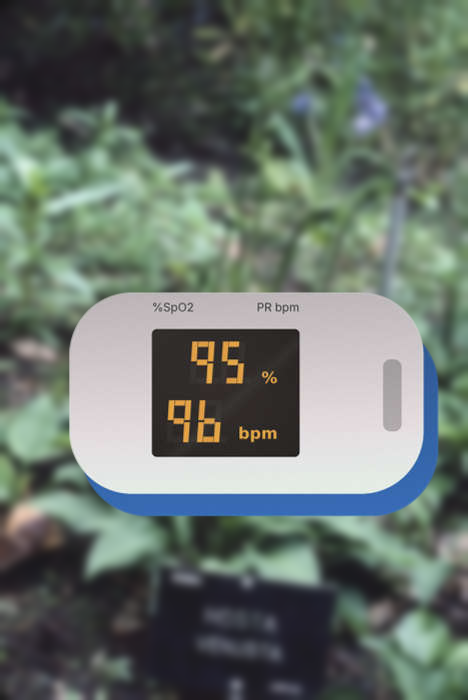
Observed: 95 (%)
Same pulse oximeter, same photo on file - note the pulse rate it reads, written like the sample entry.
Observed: 96 (bpm)
